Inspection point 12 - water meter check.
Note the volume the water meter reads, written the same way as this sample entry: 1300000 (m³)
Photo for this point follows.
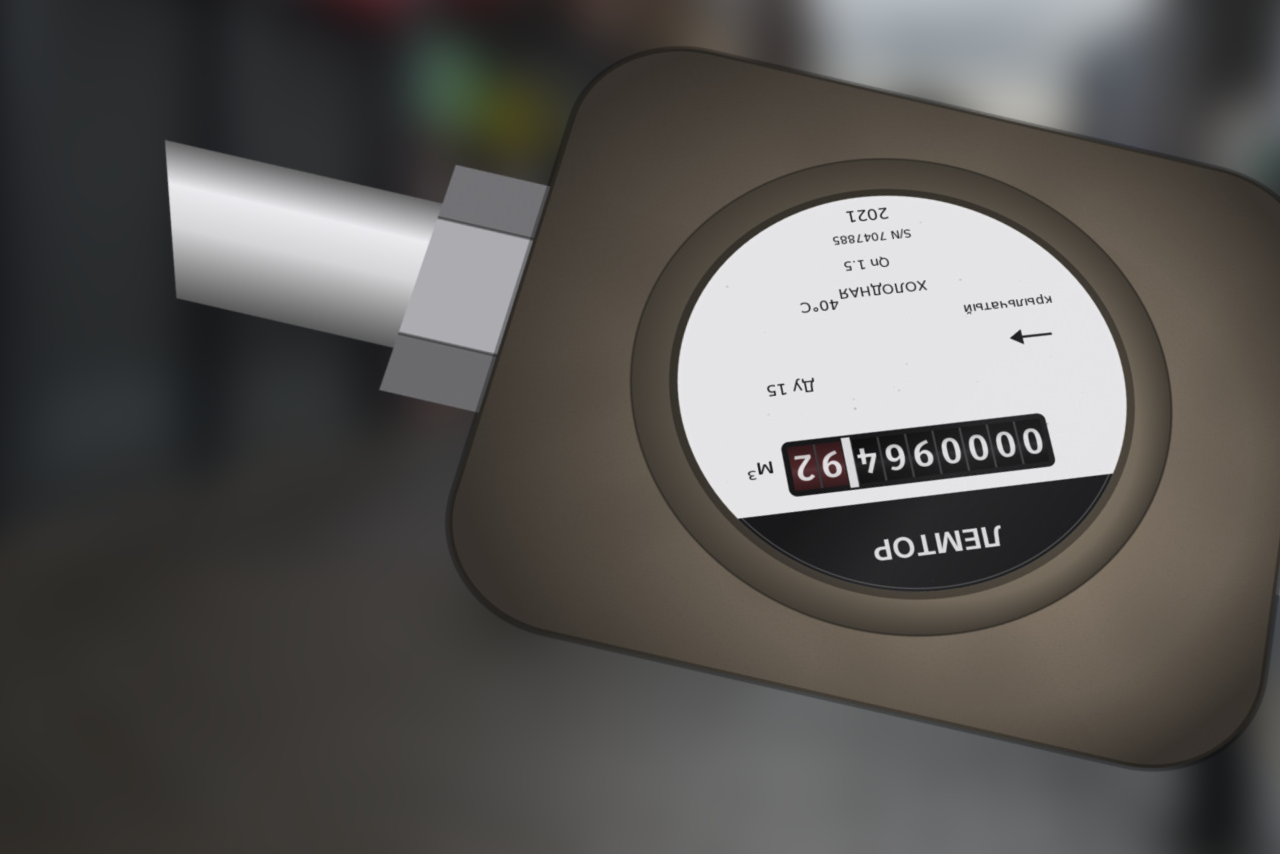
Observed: 964.92 (m³)
